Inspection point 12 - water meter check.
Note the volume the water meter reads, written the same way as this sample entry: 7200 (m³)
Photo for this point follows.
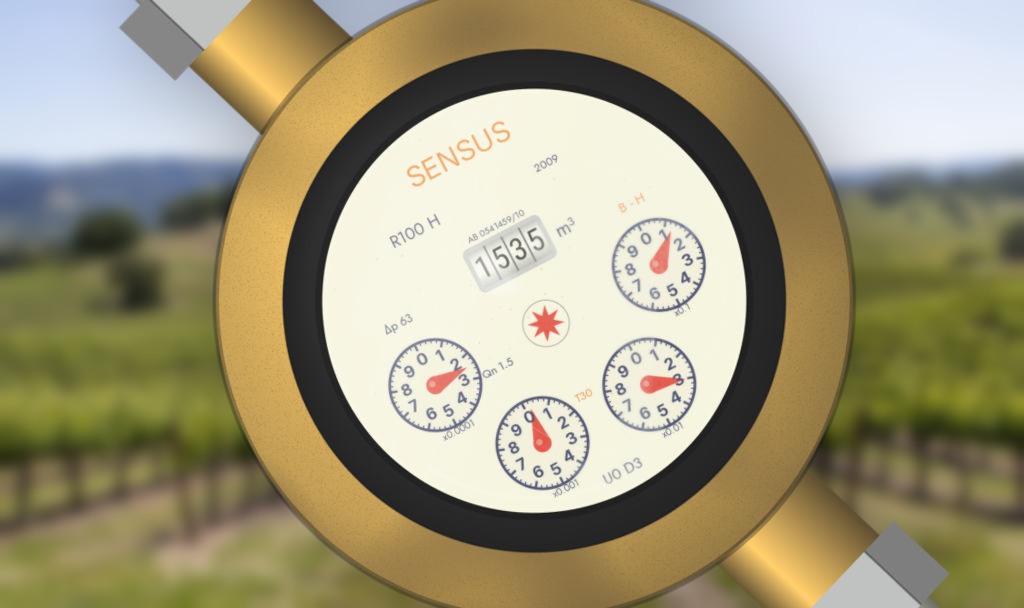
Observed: 1535.1302 (m³)
